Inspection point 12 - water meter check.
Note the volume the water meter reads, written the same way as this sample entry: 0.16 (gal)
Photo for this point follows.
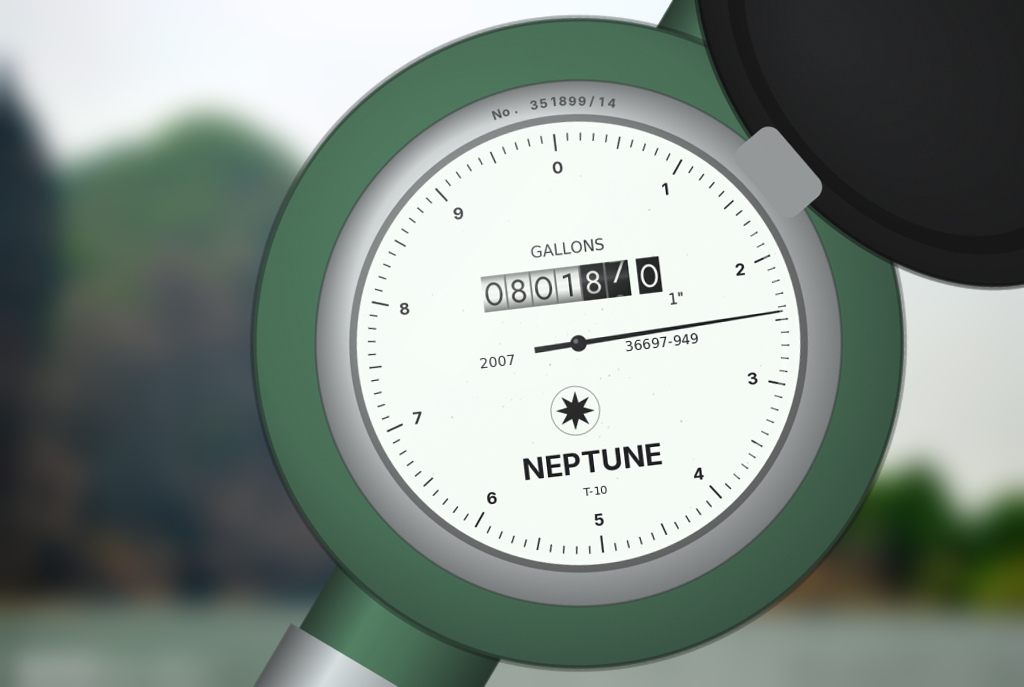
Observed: 801872.4 (gal)
